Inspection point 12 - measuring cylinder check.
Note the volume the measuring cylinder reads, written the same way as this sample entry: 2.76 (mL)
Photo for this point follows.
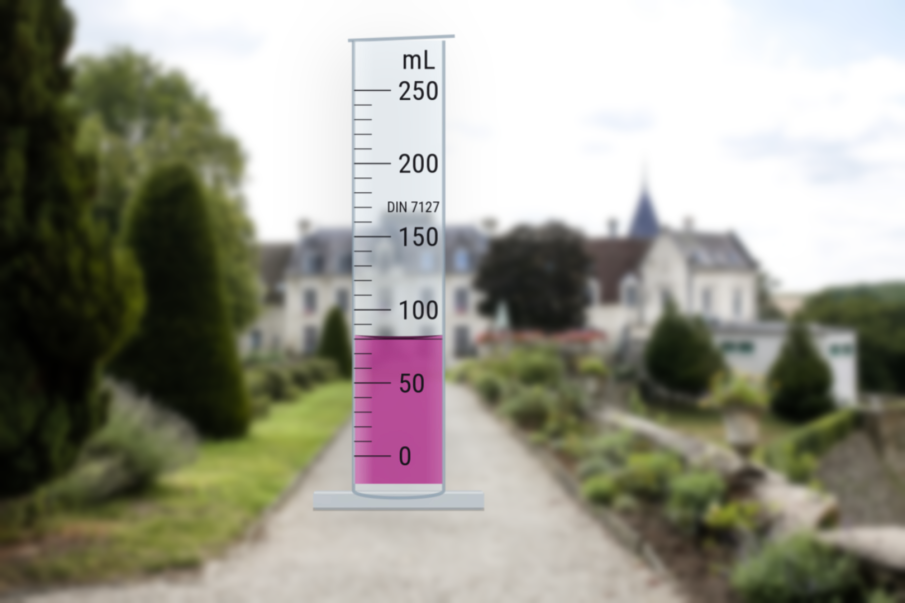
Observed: 80 (mL)
